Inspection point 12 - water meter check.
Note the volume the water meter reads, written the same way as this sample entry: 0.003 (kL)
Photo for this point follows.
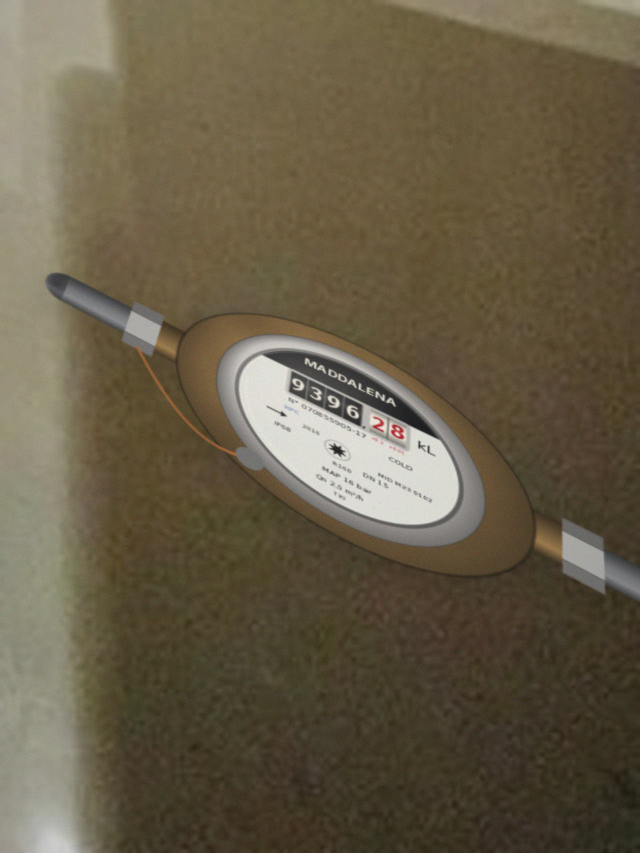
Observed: 9396.28 (kL)
